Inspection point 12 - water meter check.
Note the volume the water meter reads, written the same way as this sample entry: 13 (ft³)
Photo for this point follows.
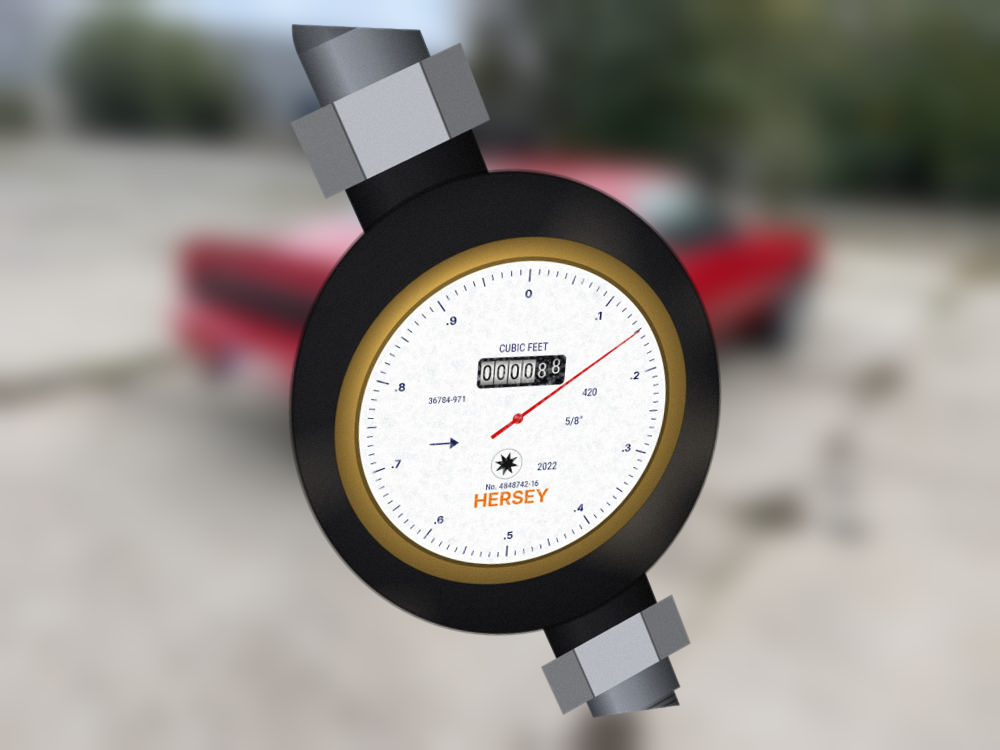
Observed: 88.15 (ft³)
